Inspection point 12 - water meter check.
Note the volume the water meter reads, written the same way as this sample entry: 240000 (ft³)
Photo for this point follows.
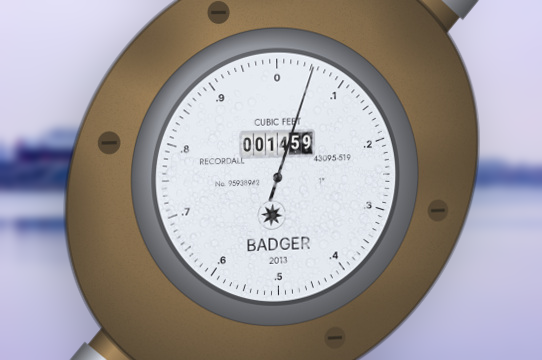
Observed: 1459.05 (ft³)
